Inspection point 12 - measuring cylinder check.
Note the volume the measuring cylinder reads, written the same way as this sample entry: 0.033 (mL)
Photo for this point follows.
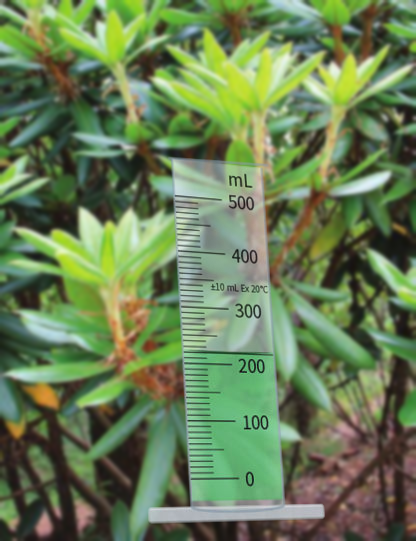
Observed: 220 (mL)
